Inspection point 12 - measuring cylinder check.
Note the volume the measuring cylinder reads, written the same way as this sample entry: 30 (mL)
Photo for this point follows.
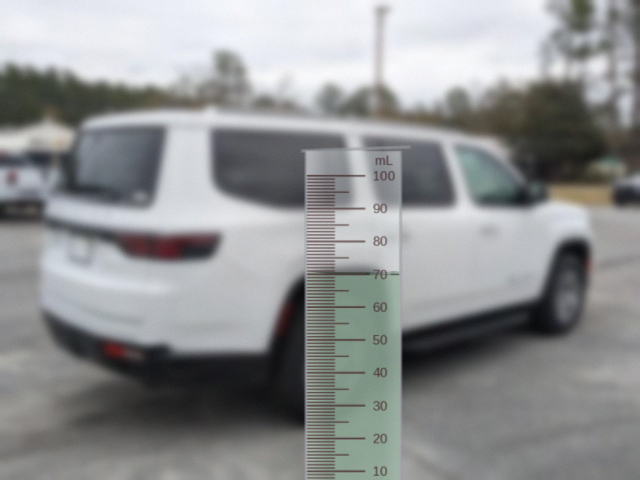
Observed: 70 (mL)
